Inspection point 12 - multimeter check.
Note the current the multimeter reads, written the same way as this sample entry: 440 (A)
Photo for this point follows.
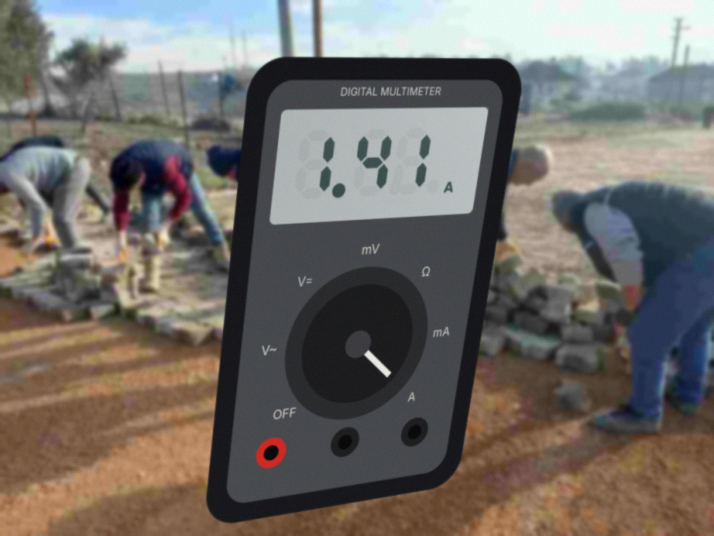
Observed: 1.41 (A)
